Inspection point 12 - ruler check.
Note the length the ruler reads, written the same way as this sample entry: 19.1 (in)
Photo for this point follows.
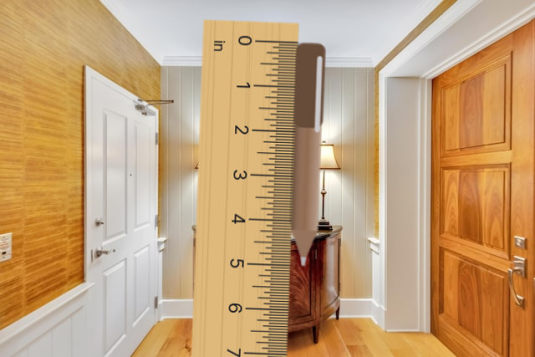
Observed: 5 (in)
